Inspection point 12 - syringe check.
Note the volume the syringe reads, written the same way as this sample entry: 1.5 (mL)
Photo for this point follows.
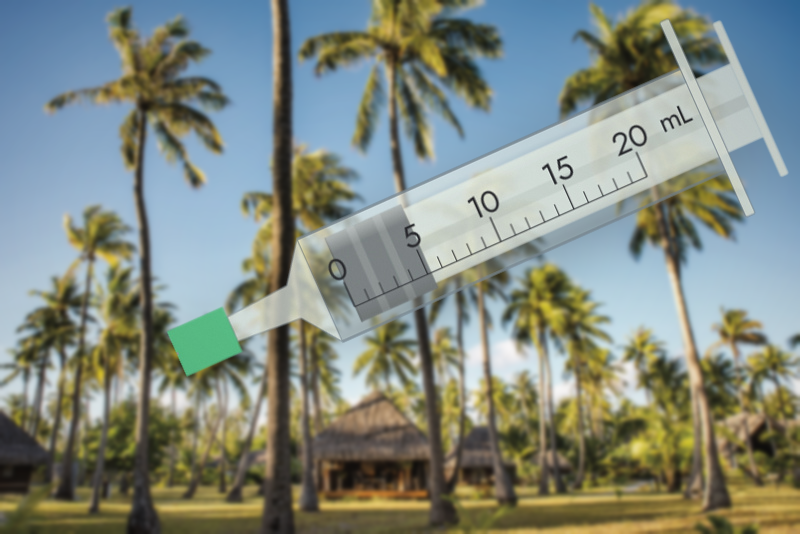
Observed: 0 (mL)
